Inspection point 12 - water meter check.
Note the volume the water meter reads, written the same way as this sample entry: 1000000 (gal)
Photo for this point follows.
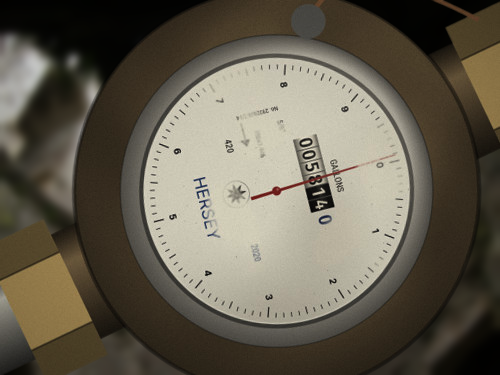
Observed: 58139.9 (gal)
